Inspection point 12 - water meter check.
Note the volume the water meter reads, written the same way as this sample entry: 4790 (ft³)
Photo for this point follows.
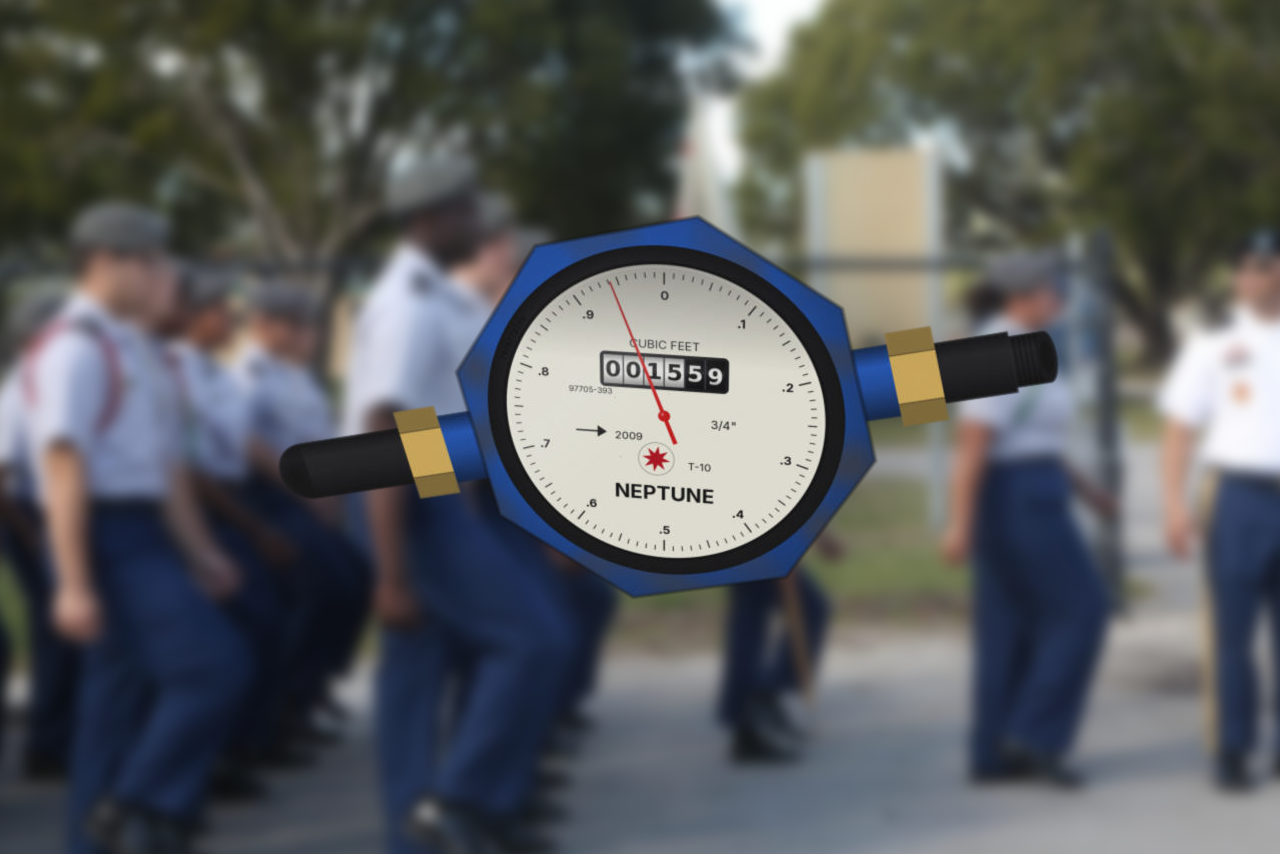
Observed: 1558.94 (ft³)
